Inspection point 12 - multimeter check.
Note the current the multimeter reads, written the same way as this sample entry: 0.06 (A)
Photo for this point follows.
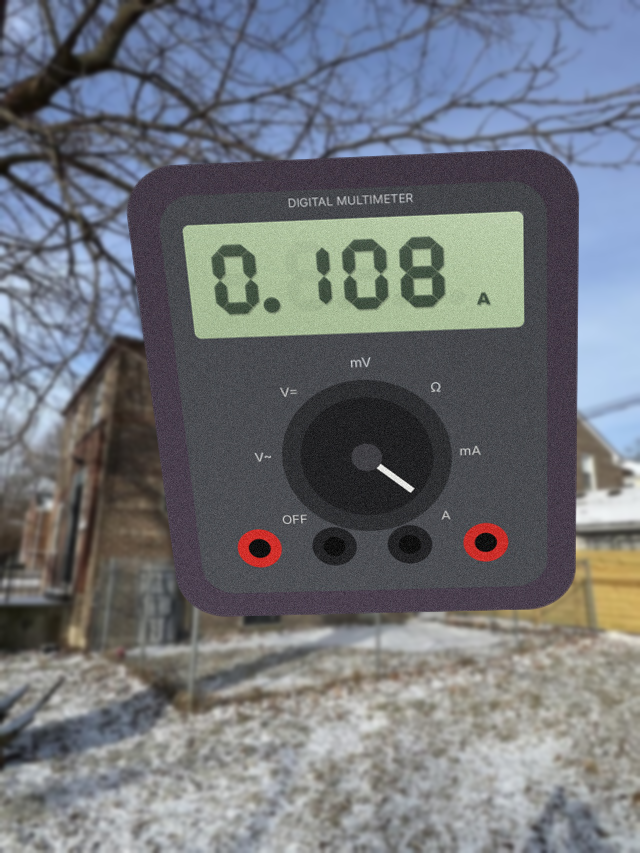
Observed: 0.108 (A)
